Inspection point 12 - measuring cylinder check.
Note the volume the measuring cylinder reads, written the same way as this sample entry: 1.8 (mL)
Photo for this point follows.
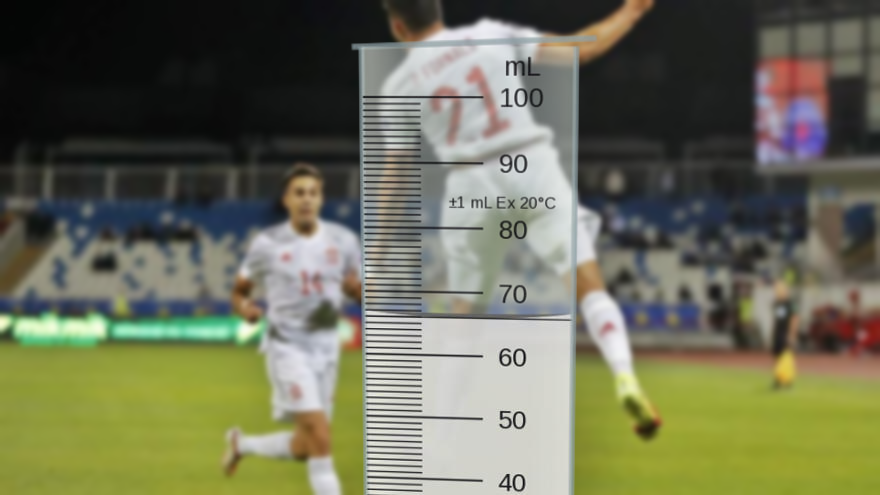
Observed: 66 (mL)
